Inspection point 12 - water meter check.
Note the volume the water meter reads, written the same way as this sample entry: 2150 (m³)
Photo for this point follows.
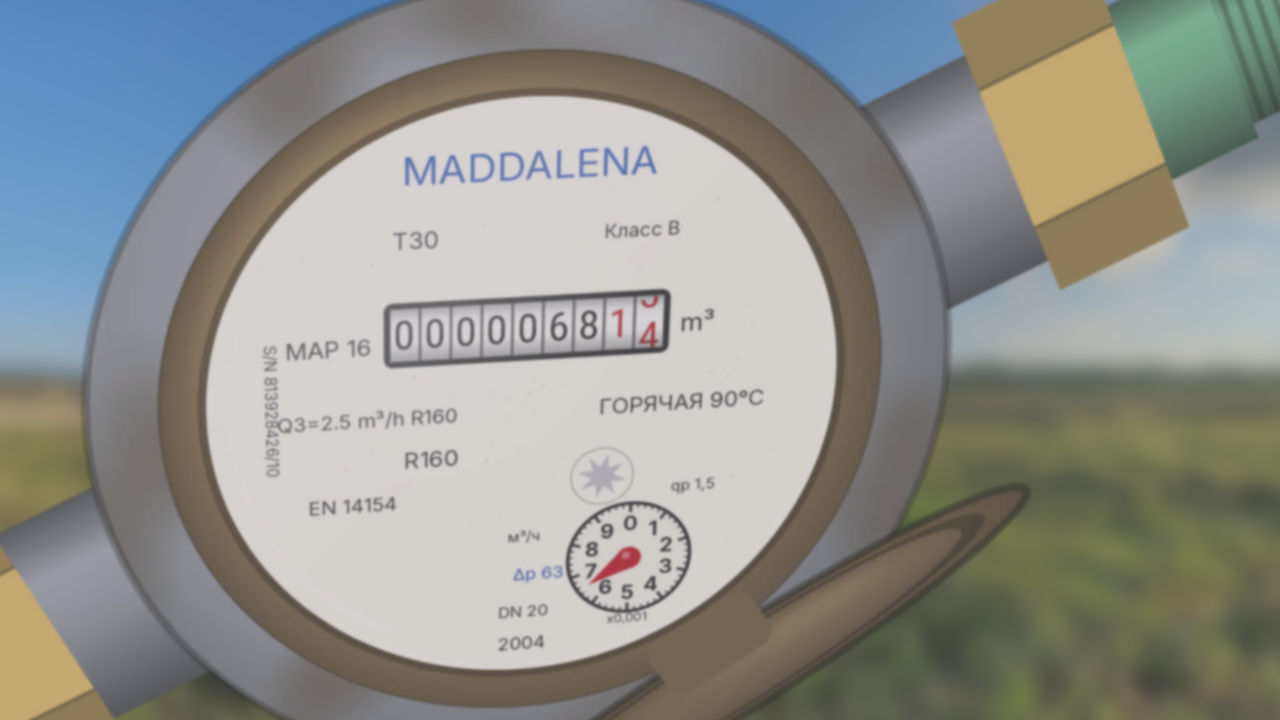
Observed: 68.136 (m³)
